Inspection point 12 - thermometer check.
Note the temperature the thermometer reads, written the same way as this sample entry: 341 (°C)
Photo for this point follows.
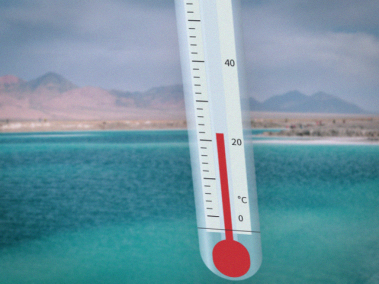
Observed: 22 (°C)
